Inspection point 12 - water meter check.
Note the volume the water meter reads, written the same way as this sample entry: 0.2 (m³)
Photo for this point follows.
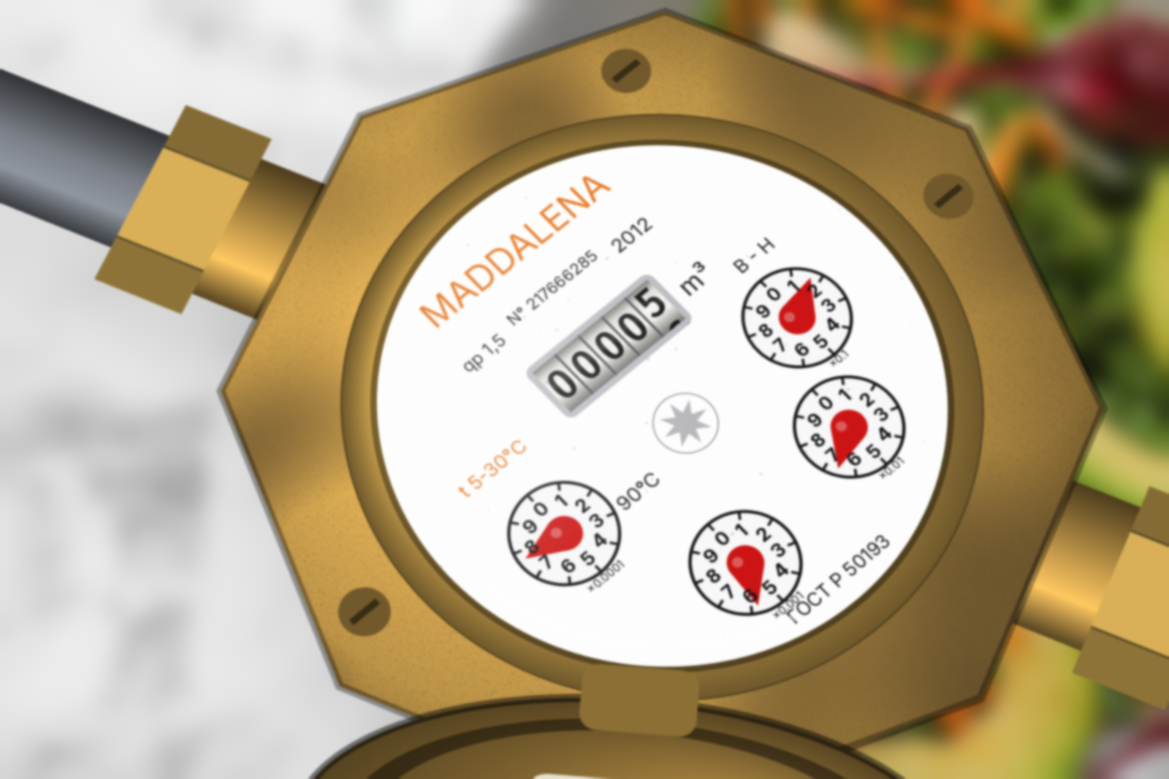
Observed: 5.1657 (m³)
